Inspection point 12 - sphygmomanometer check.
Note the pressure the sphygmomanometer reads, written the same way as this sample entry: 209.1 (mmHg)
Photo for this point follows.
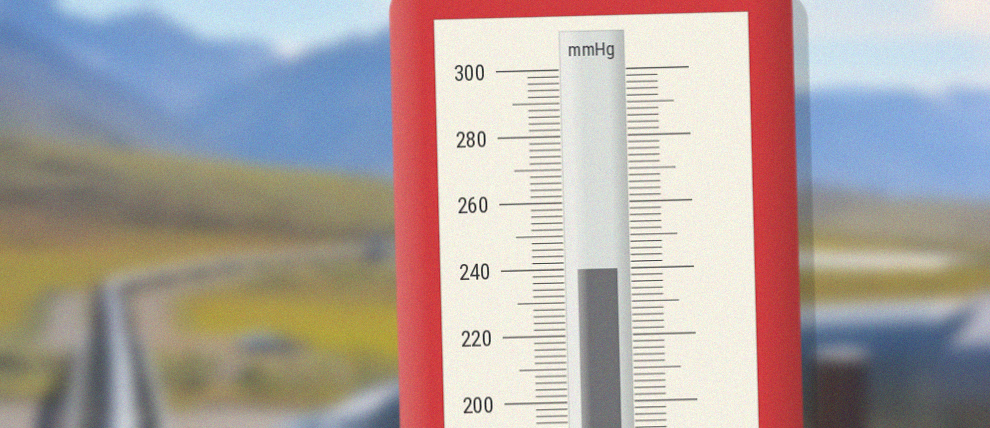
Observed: 240 (mmHg)
